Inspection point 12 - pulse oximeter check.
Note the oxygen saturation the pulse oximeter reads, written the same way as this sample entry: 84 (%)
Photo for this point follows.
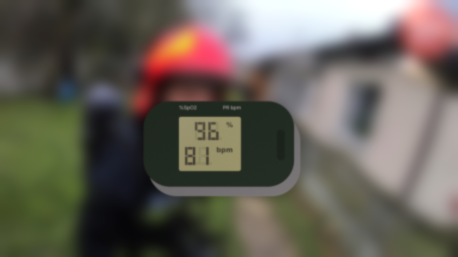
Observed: 96 (%)
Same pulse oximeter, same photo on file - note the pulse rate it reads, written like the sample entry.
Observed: 81 (bpm)
